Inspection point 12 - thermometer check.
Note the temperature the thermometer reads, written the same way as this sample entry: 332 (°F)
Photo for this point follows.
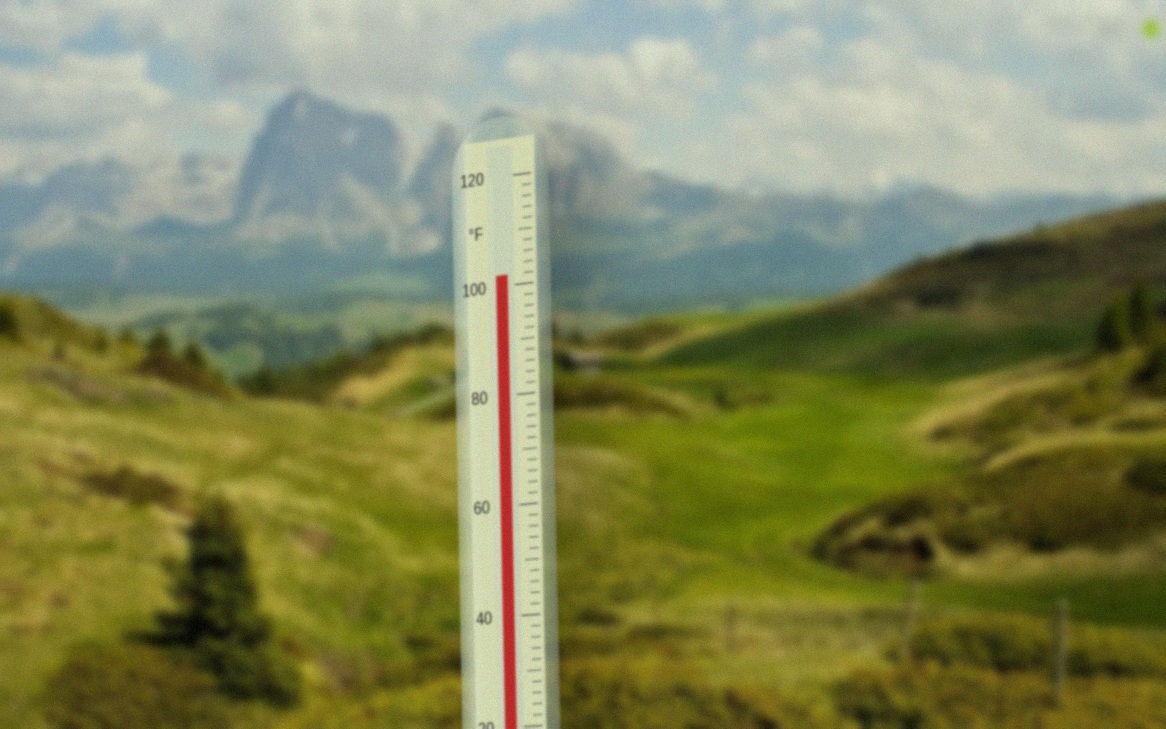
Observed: 102 (°F)
